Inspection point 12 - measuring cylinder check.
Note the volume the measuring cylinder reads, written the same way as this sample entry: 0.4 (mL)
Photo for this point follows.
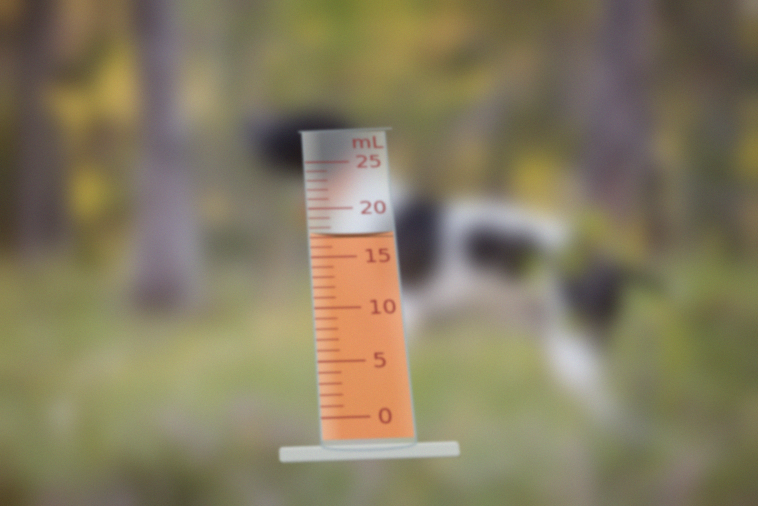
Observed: 17 (mL)
